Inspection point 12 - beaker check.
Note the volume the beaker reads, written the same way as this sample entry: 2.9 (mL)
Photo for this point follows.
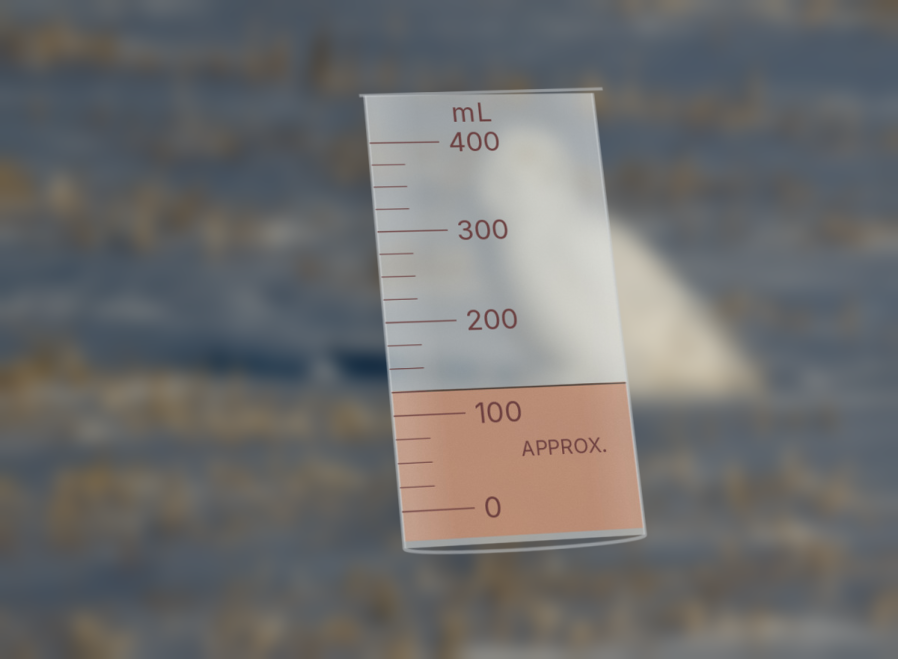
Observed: 125 (mL)
